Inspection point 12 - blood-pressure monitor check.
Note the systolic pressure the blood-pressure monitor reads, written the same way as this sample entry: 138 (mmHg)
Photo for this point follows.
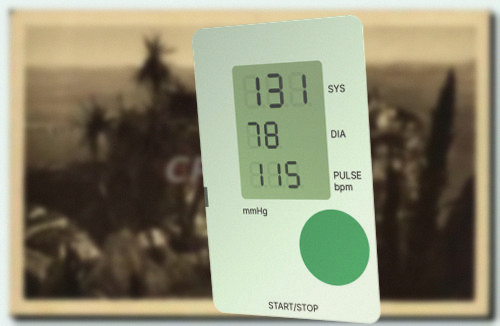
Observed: 131 (mmHg)
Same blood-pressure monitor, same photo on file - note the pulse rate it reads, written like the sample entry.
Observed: 115 (bpm)
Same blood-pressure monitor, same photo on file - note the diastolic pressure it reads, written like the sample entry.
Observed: 78 (mmHg)
